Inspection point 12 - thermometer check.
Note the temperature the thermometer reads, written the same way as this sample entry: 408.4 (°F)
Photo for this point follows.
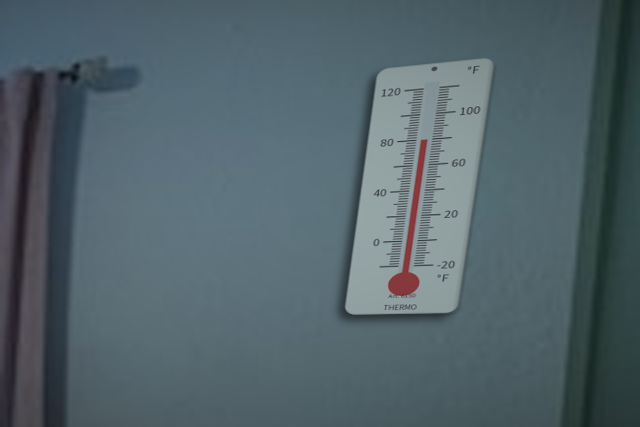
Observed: 80 (°F)
